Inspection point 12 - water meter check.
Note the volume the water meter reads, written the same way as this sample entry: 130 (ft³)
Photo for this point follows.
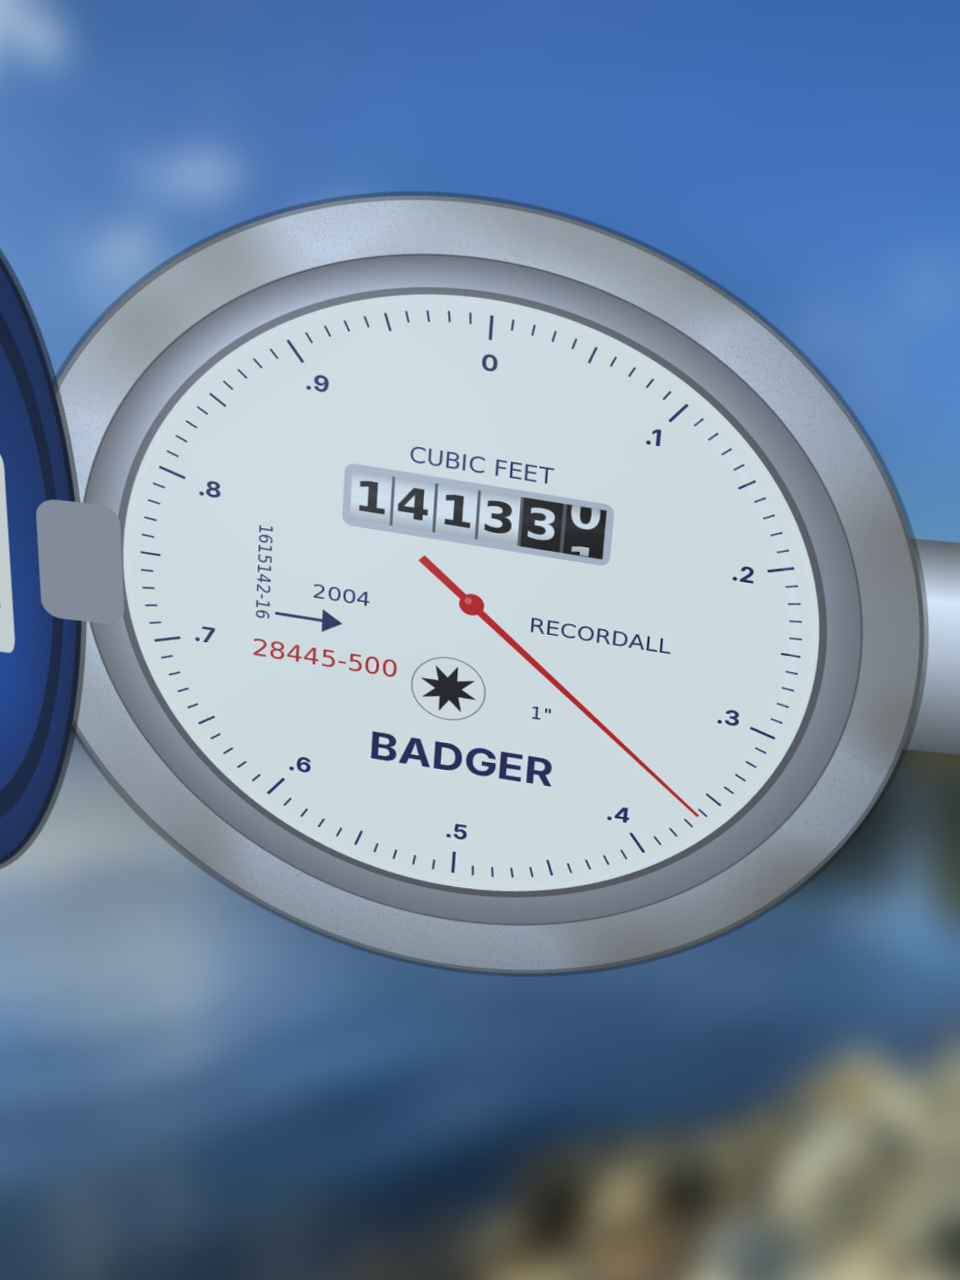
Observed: 141330.36 (ft³)
